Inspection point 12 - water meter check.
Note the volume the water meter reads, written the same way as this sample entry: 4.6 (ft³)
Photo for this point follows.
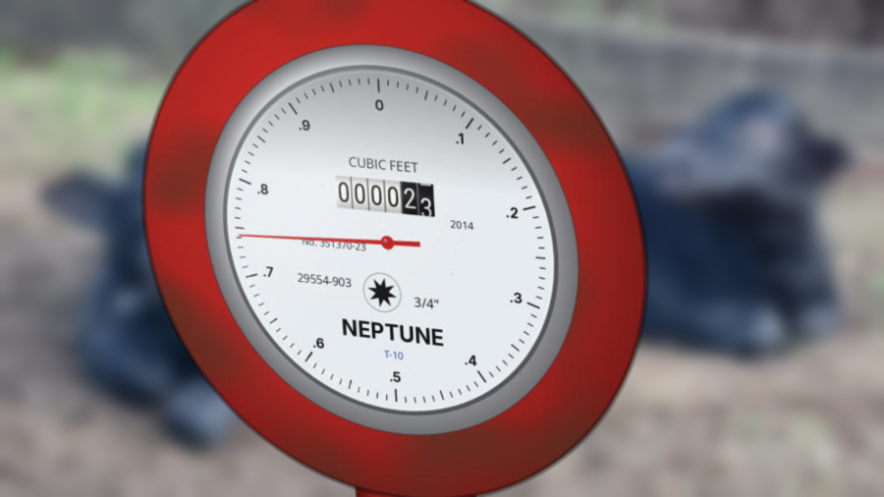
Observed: 22.74 (ft³)
